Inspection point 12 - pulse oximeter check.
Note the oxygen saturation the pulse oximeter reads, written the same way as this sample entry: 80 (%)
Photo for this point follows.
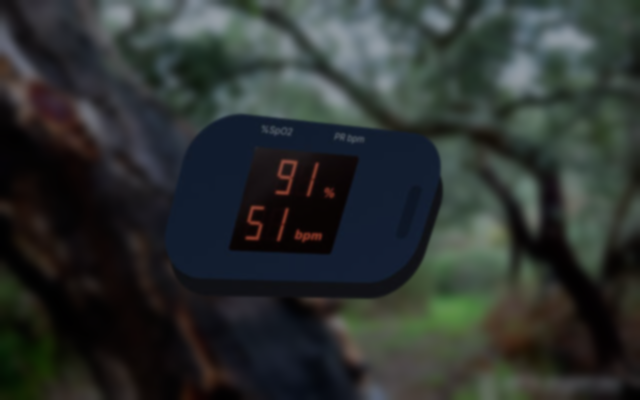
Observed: 91 (%)
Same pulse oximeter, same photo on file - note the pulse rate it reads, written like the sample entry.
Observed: 51 (bpm)
